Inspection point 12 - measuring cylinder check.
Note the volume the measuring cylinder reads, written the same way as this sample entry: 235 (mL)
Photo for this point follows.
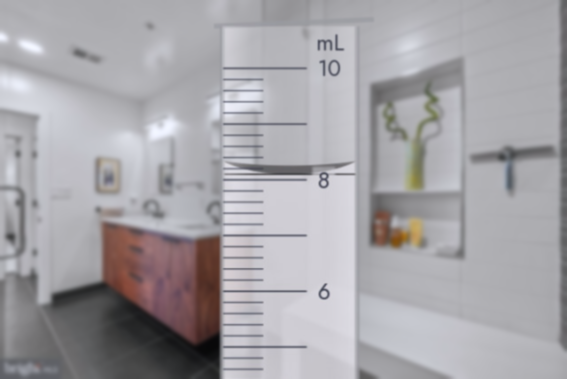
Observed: 8.1 (mL)
